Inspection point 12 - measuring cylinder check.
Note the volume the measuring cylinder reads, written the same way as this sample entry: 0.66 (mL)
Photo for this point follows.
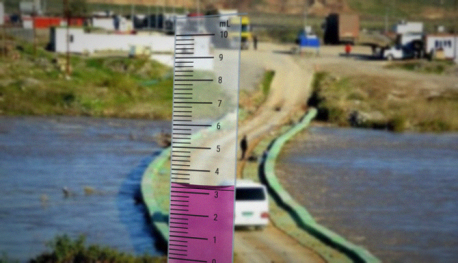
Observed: 3.2 (mL)
